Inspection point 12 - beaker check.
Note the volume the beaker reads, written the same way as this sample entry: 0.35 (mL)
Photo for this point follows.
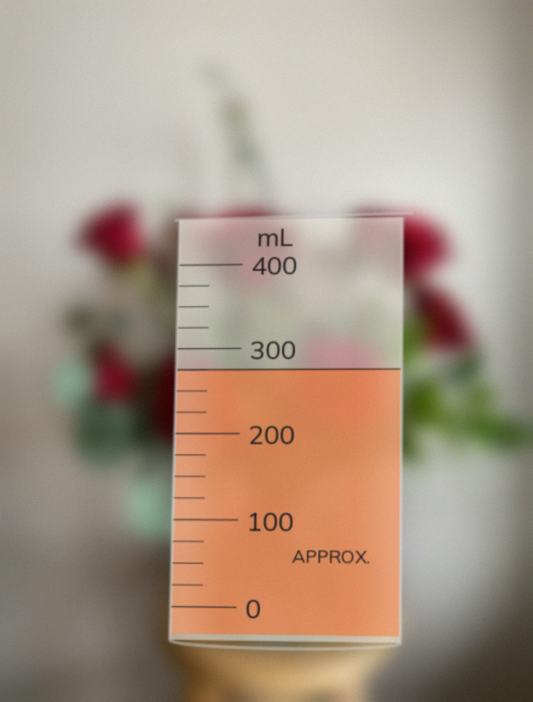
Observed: 275 (mL)
